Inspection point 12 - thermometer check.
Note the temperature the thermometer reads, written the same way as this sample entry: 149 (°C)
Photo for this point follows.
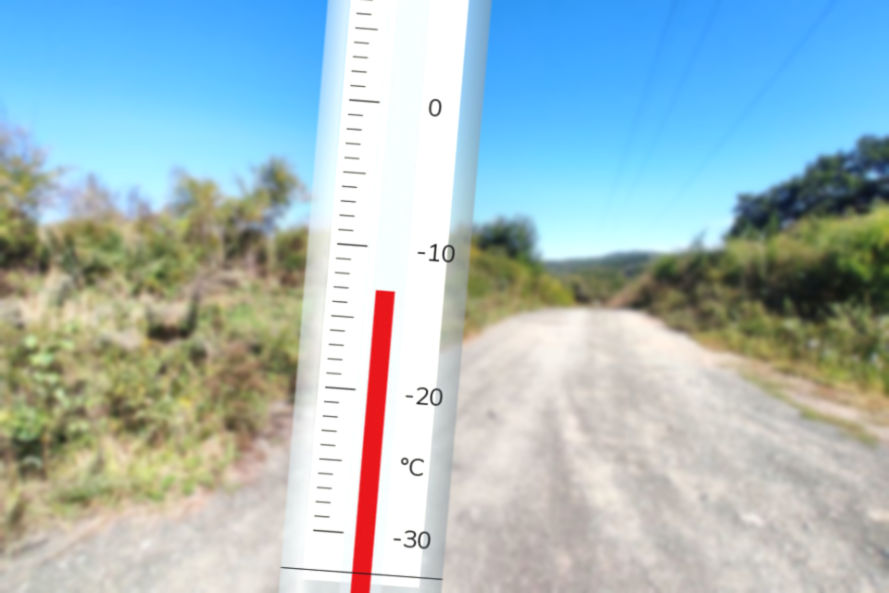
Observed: -13 (°C)
